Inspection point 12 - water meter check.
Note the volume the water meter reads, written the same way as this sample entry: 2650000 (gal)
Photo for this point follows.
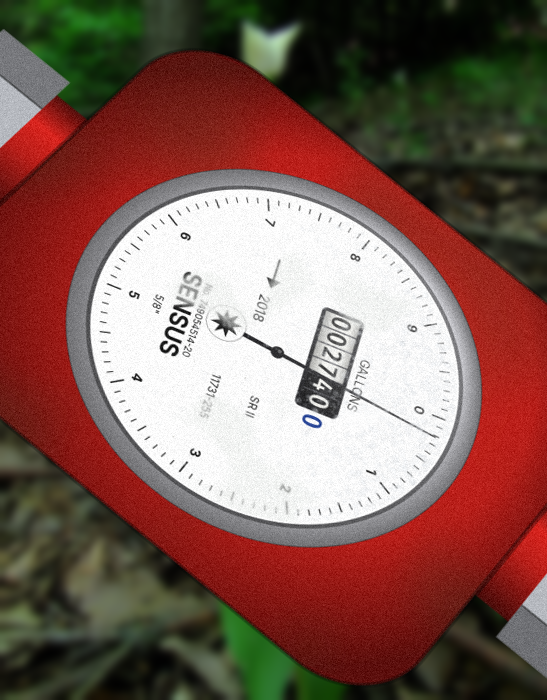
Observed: 27400.2 (gal)
